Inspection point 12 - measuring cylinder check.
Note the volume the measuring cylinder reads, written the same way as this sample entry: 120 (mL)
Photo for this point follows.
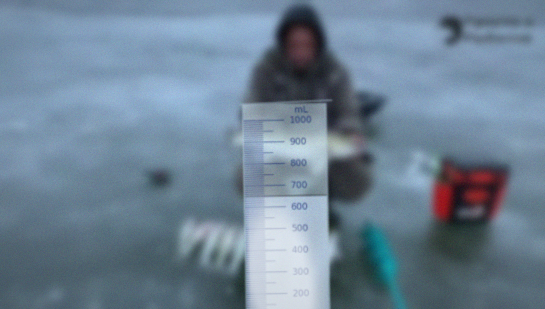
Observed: 650 (mL)
